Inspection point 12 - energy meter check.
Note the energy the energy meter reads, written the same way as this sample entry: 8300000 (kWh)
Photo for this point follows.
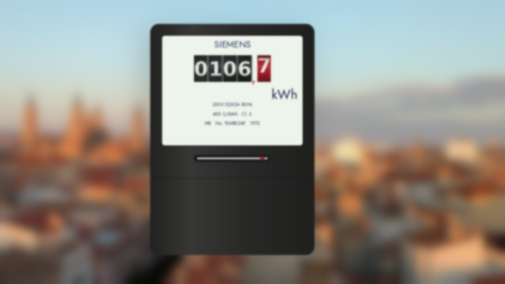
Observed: 106.7 (kWh)
